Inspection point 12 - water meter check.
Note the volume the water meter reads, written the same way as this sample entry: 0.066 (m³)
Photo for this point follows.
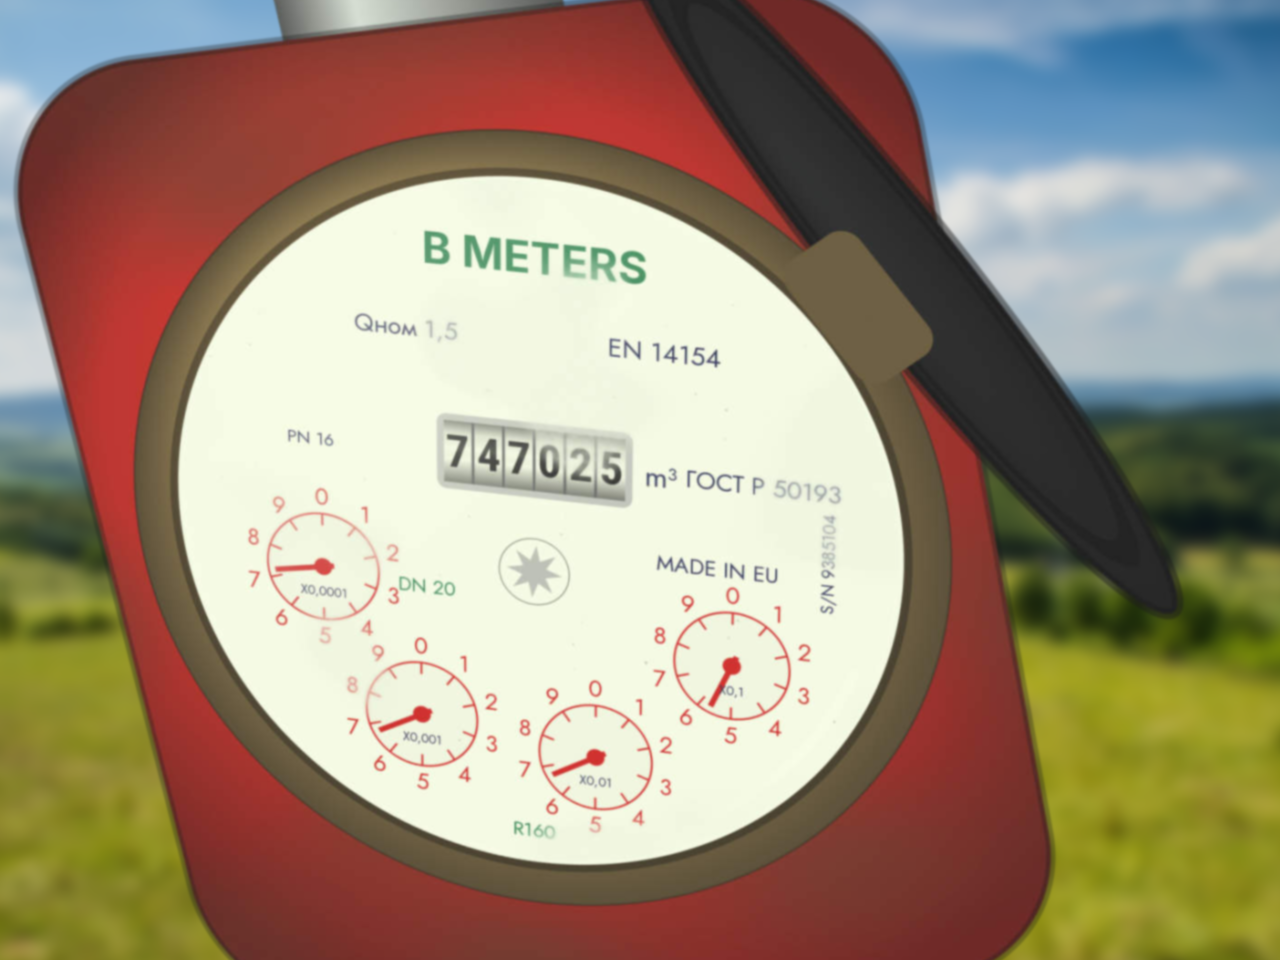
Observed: 747025.5667 (m³)
